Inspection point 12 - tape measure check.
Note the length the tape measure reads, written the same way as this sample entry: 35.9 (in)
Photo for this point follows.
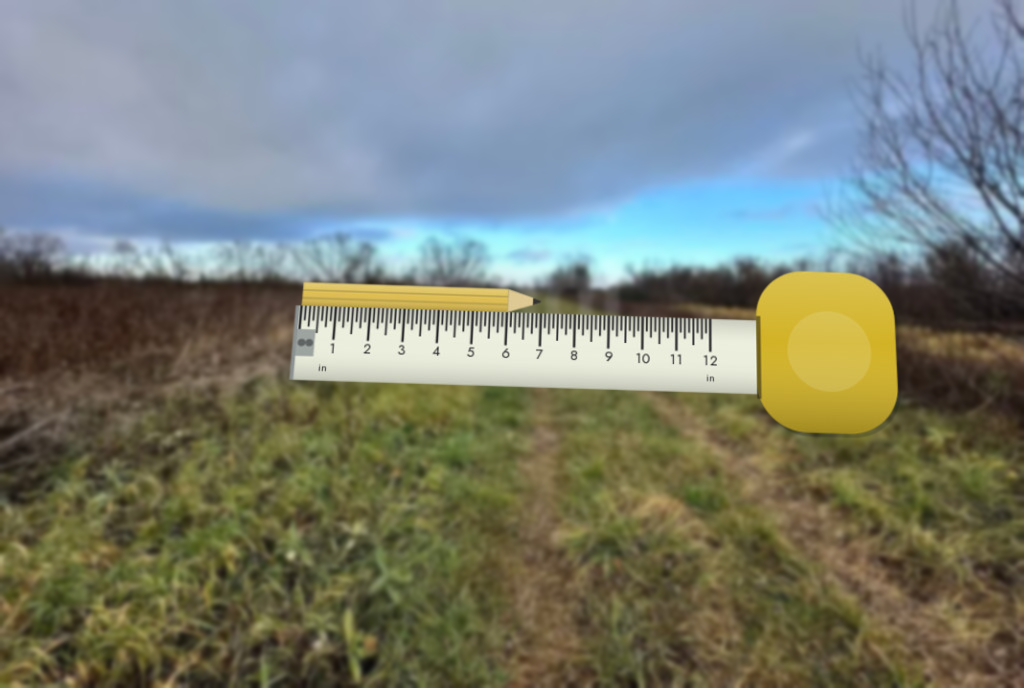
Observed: 7 (in)
